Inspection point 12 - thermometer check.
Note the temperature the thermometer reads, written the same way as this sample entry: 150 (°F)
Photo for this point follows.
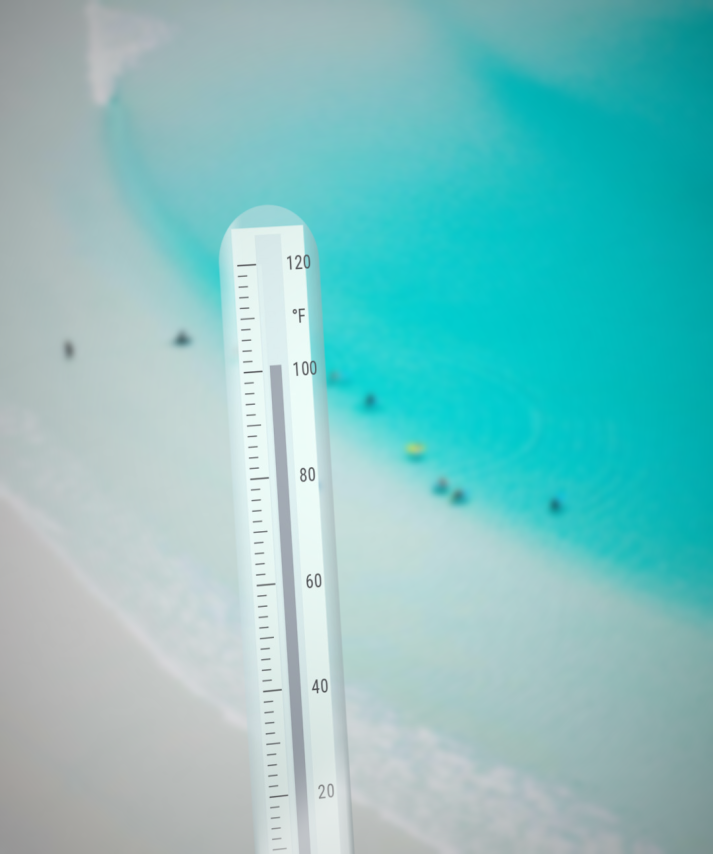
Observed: 101 (°F)
